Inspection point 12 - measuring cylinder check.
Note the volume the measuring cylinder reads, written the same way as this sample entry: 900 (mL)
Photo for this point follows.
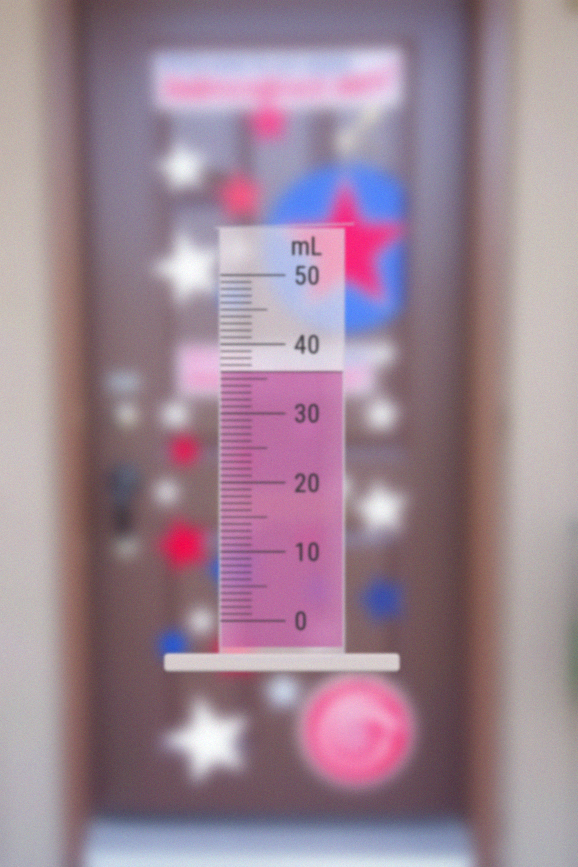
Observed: 36 (mL)
